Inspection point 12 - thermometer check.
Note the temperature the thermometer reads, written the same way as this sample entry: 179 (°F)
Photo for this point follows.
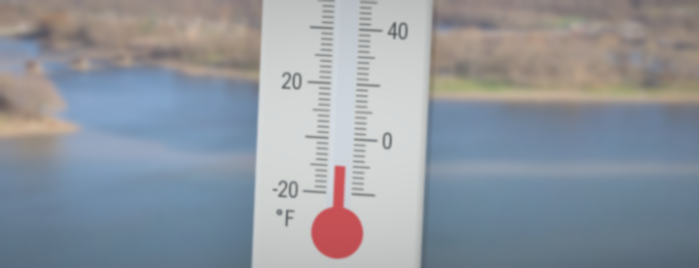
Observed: -10 (°F)
